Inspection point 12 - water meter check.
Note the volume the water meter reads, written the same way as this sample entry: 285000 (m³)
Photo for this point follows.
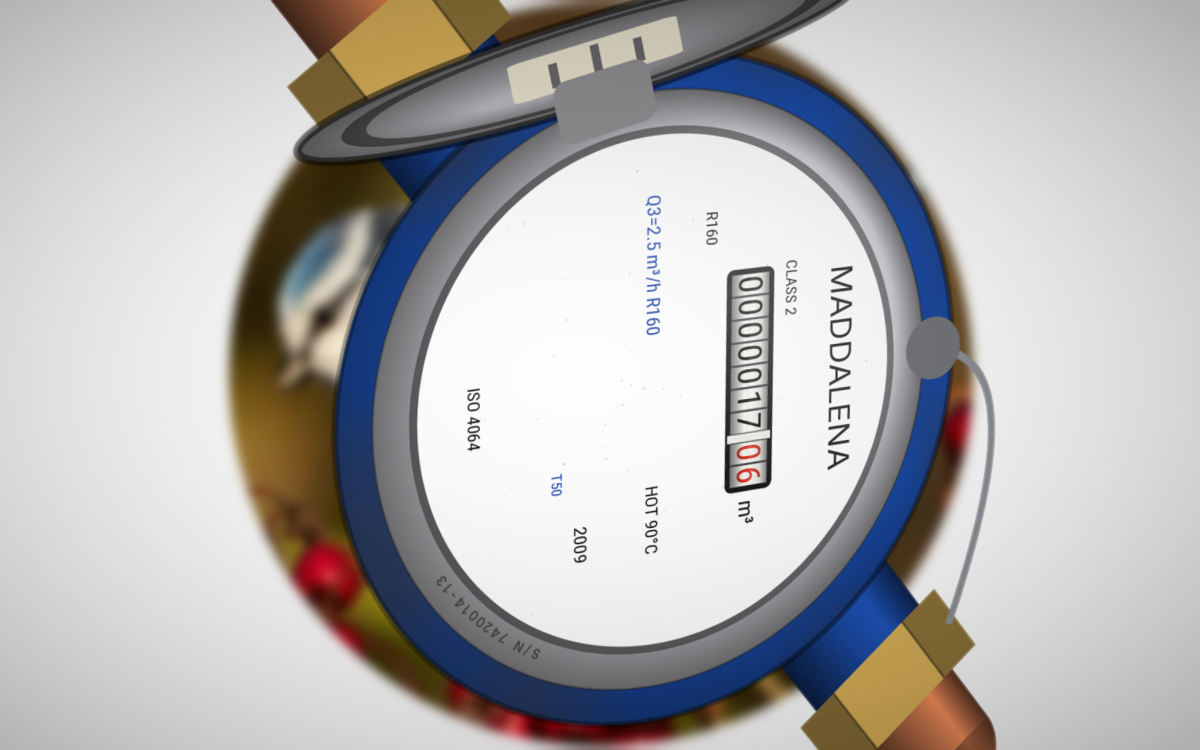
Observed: 17.06 (m³)
